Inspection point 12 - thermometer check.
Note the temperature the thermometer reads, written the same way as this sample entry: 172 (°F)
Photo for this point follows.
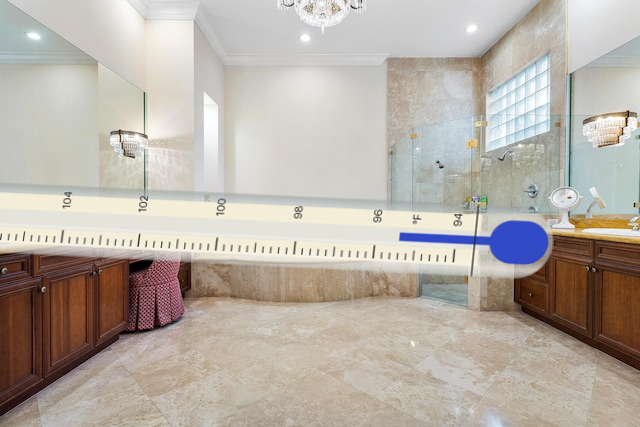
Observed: 95.4 (°F)
